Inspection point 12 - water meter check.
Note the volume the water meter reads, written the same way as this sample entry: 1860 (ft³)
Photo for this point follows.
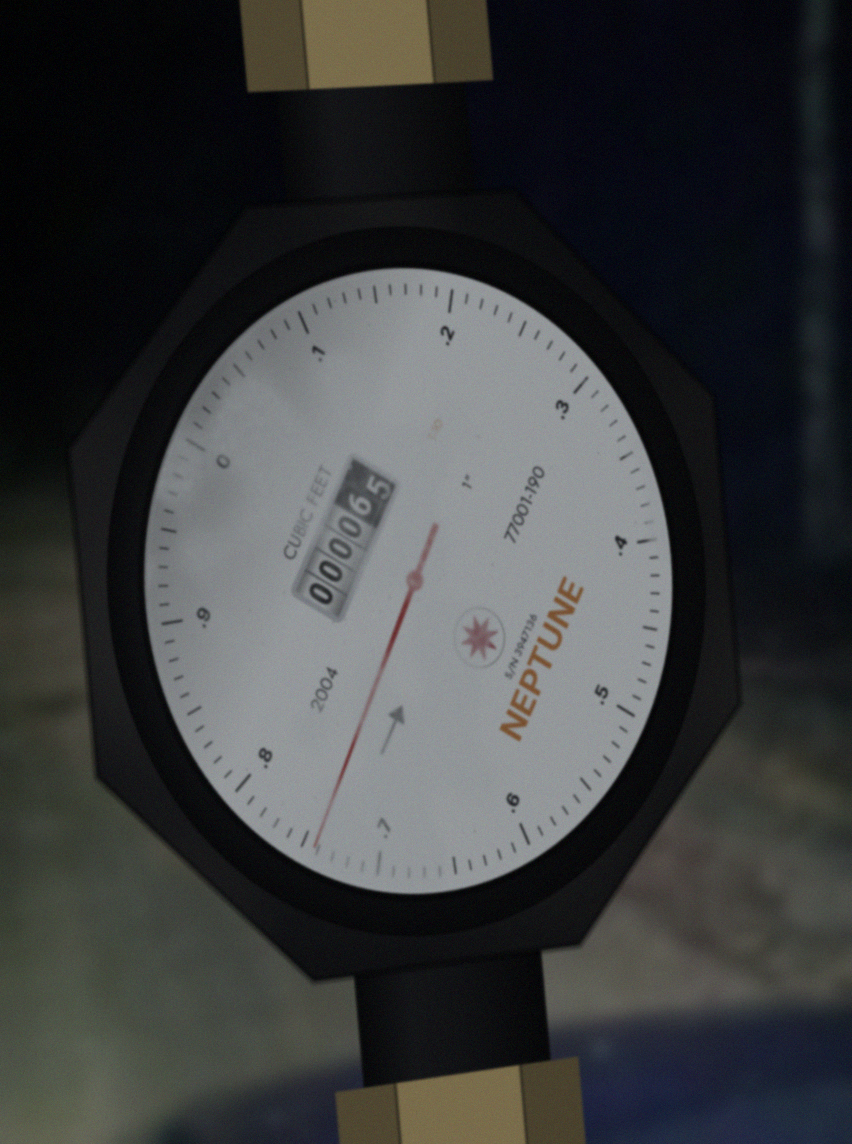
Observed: 64.74 (ft³)
